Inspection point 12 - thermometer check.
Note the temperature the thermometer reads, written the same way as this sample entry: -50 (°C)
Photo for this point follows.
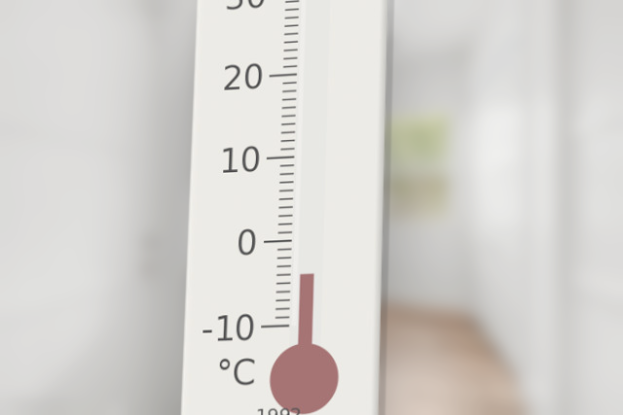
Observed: -4 (°C)
